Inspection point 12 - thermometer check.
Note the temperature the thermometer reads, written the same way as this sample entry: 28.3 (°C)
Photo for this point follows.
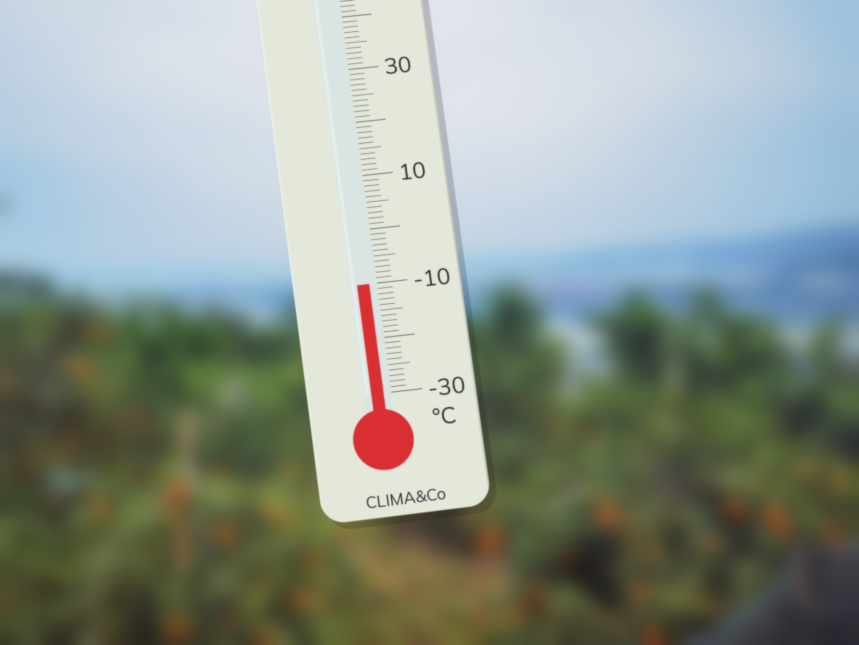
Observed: -10 (°C)
